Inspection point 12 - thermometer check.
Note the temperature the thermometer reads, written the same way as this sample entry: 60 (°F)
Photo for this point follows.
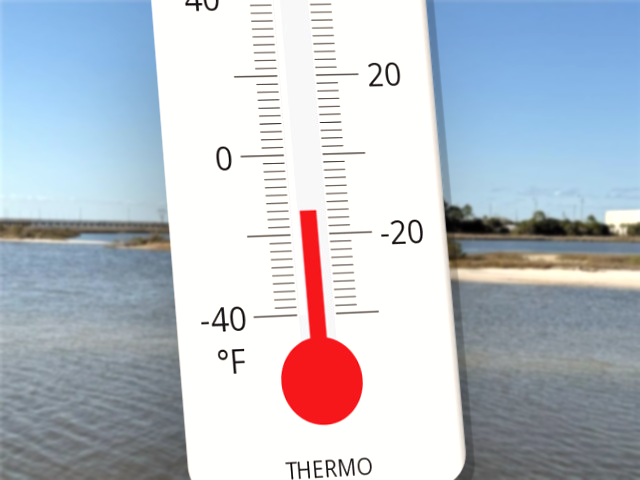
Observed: -14 (°F)
